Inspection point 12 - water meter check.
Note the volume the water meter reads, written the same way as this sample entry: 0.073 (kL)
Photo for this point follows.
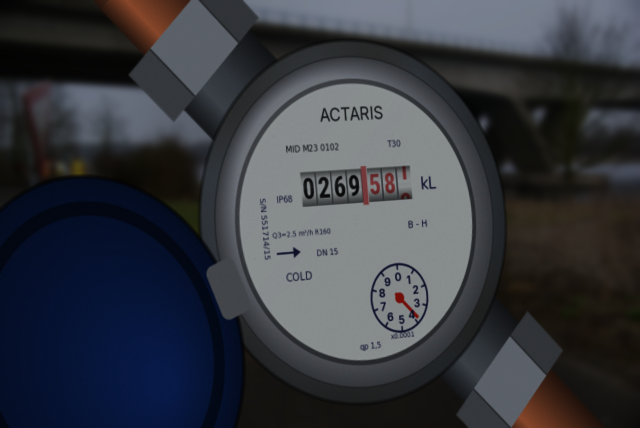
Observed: 269.5813 (kL)
